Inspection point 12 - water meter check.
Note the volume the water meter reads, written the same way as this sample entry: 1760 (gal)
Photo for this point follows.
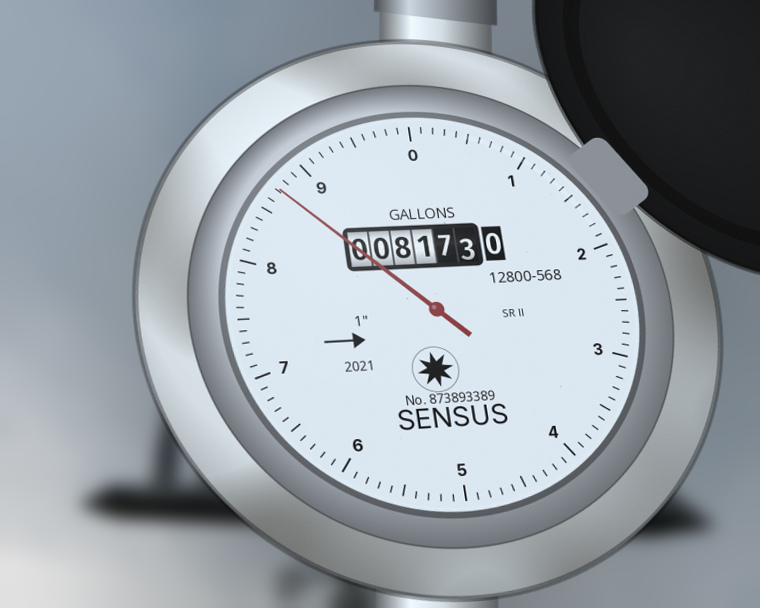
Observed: 81728.7 (gal)
